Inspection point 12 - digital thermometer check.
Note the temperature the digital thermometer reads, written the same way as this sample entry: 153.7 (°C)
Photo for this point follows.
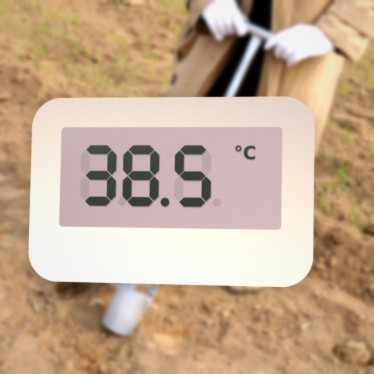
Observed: 38.5 (°C)
